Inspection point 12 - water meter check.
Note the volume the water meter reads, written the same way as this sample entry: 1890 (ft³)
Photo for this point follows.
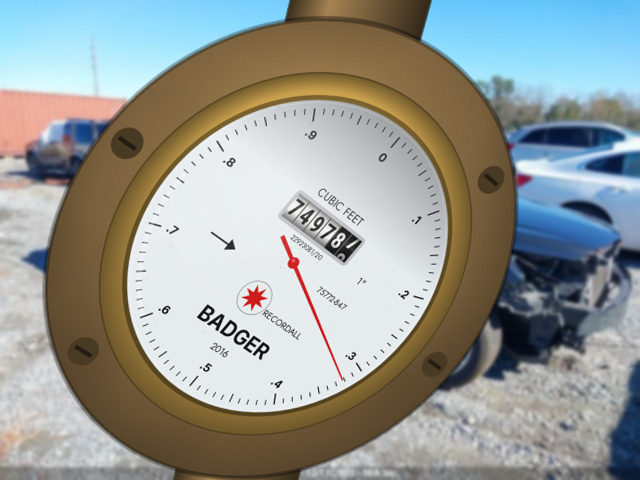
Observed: 749787.32 (ft³)
